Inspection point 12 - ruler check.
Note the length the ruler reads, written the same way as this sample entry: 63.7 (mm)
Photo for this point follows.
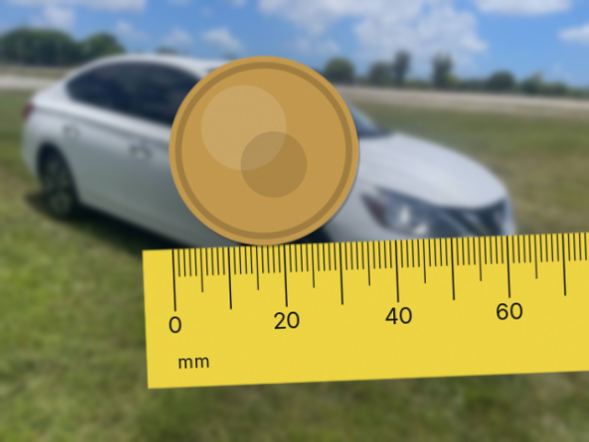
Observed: 34 (mm)
